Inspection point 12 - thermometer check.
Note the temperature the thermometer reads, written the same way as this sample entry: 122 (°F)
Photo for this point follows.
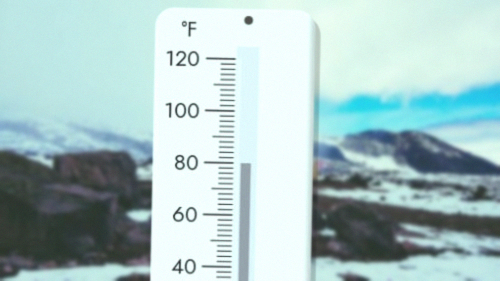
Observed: 80 (°F)
